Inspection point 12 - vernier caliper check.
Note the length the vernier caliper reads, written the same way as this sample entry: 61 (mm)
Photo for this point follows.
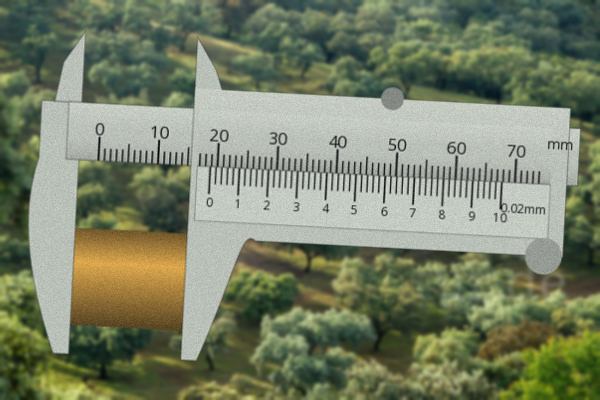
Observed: 18.8 (mm)
